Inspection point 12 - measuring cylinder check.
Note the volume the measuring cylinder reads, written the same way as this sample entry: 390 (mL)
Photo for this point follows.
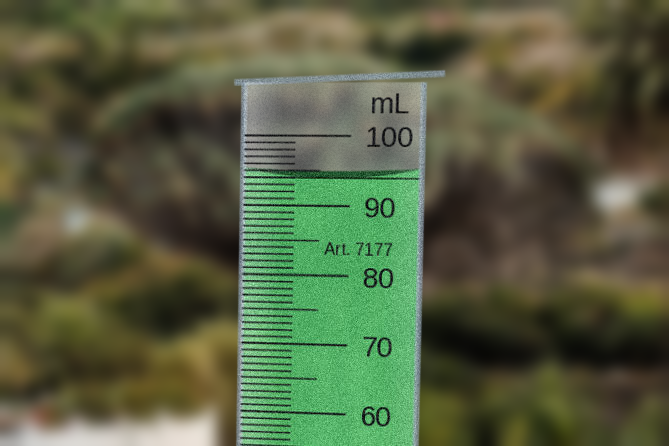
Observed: 94 (mL)
